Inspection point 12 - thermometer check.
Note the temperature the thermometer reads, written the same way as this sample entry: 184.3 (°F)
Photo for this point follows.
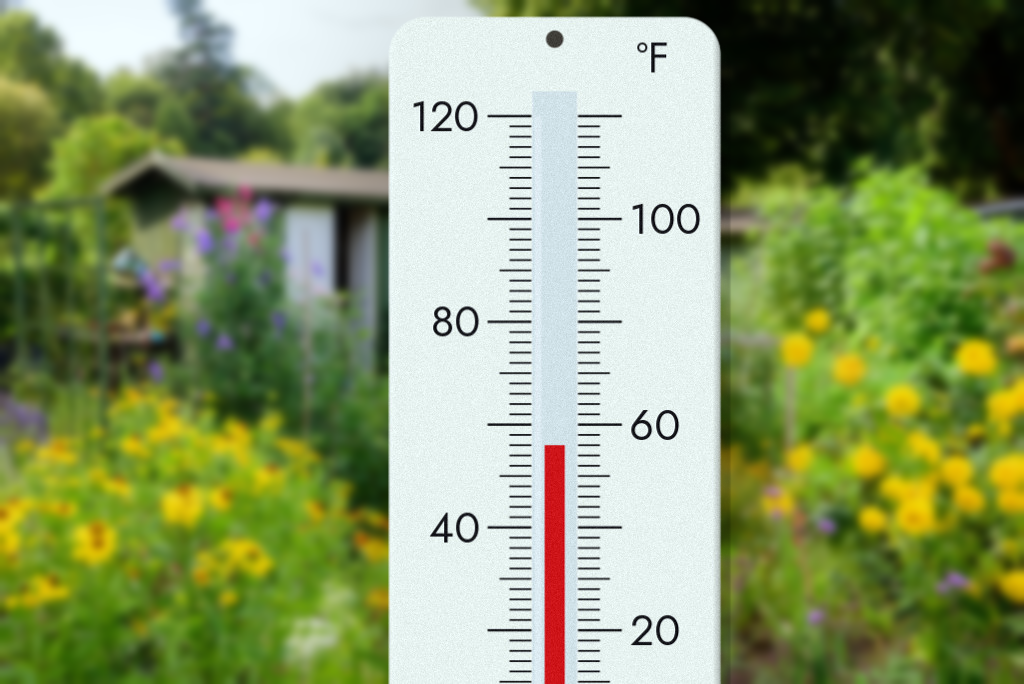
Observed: 56 (°F)
